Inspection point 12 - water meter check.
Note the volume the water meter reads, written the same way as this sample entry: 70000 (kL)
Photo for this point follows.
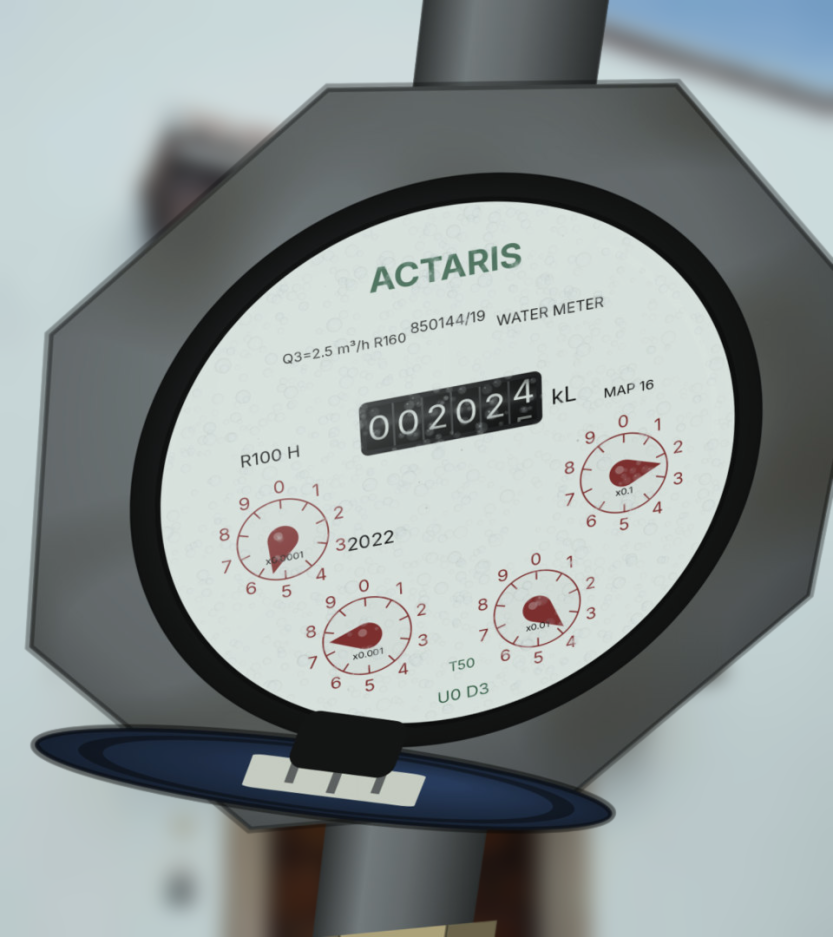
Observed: 2024.2375 (kL)
